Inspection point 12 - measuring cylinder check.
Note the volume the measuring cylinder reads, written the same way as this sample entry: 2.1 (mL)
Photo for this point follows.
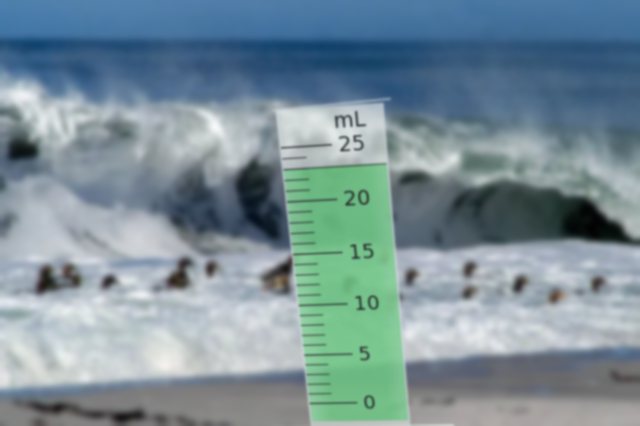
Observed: 23 (mL)
